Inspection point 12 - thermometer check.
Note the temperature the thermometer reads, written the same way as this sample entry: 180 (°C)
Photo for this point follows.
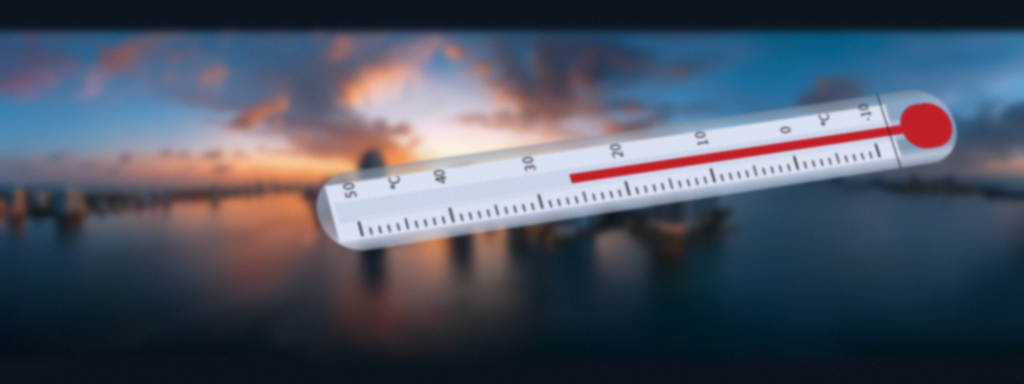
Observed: 26 (°C)
